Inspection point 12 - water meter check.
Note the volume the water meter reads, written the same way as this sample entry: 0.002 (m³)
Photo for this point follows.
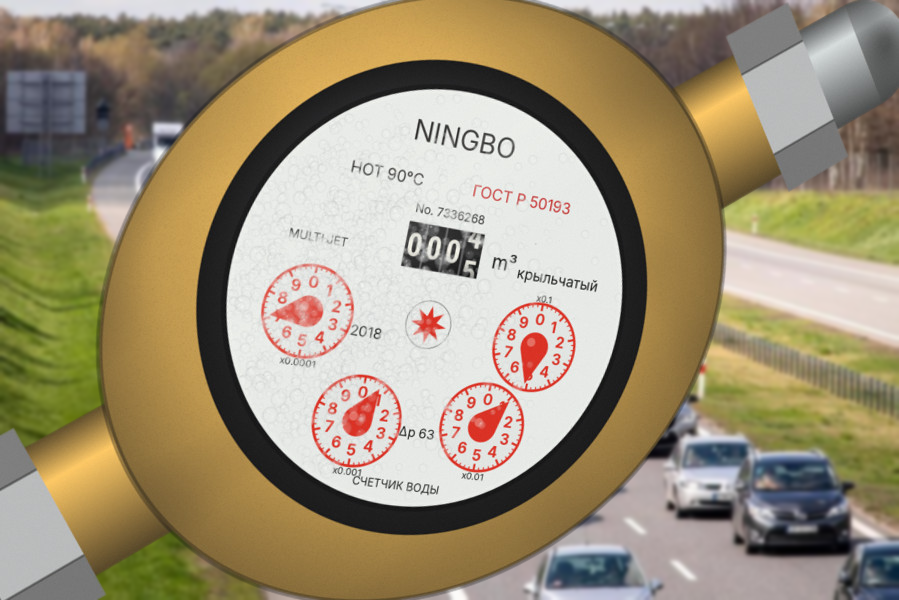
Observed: 4.5107 (m³)
